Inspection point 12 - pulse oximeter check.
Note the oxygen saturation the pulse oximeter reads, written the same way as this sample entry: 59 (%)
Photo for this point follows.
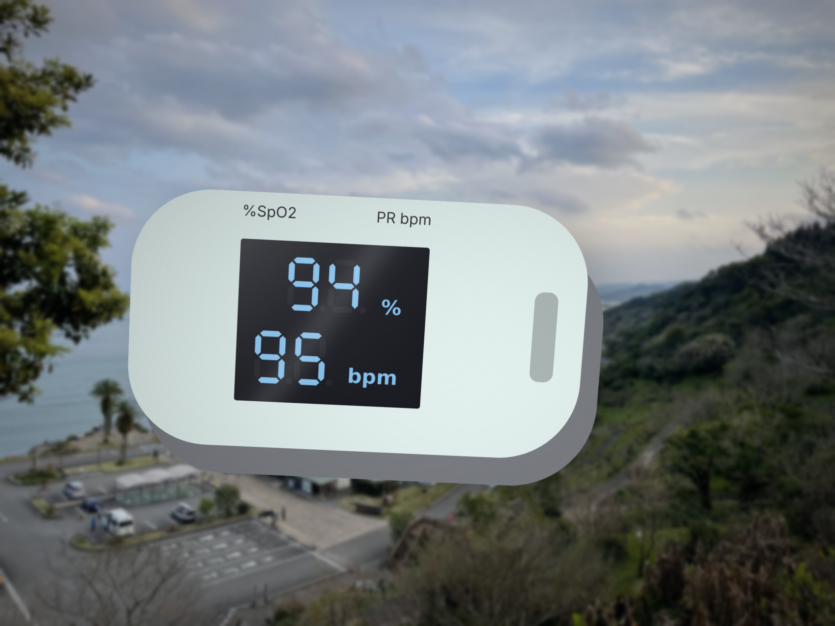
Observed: 94 (%)
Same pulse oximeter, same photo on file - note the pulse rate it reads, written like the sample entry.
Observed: 95 (bpm)
